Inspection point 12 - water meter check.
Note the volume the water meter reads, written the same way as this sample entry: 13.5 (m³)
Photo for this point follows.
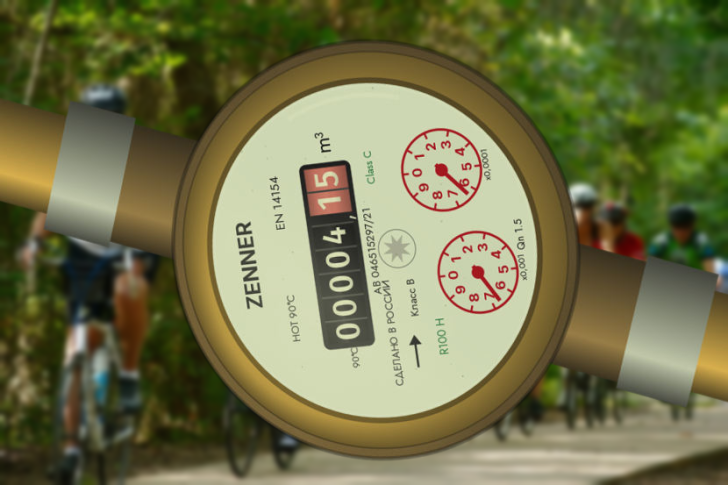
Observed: 4.1566 (m³)
